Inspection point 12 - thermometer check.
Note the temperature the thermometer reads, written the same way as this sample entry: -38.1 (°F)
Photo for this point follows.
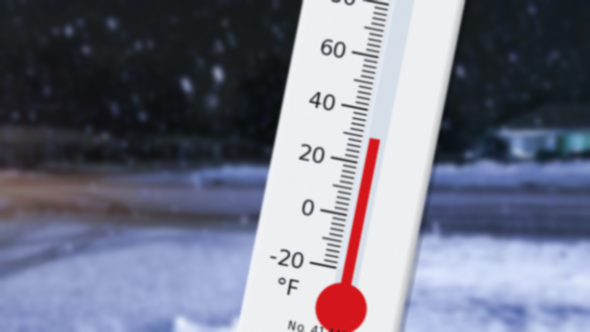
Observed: 30 (°F)
